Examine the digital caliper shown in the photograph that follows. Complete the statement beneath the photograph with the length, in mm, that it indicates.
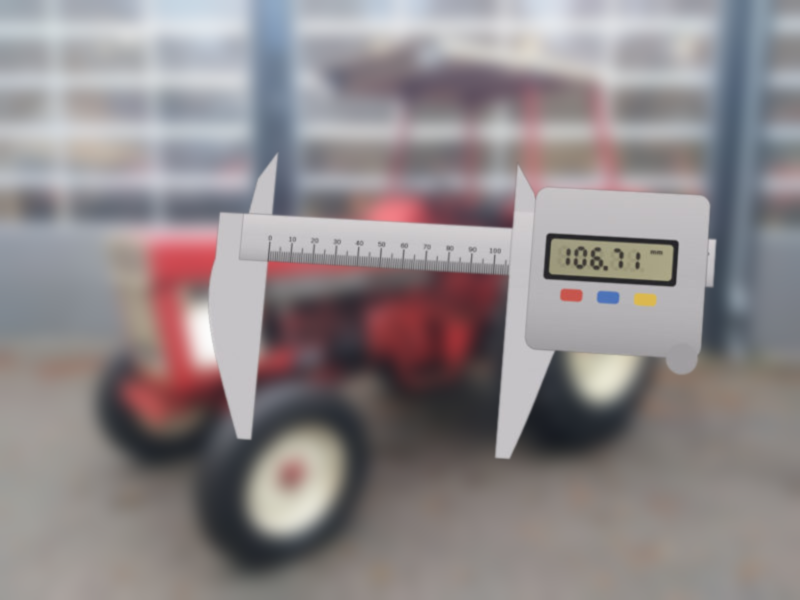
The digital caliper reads 106.71 mm
